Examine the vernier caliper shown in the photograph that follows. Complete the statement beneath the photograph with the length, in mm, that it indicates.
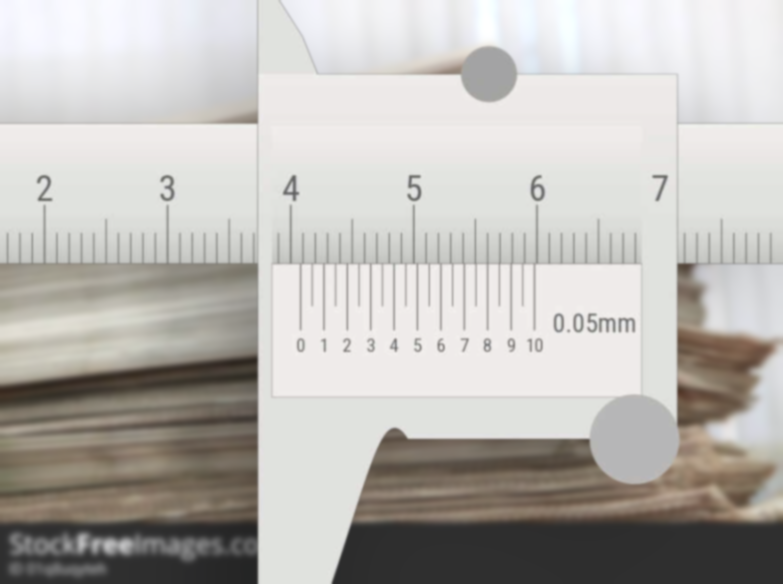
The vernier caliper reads 40.8 mm
